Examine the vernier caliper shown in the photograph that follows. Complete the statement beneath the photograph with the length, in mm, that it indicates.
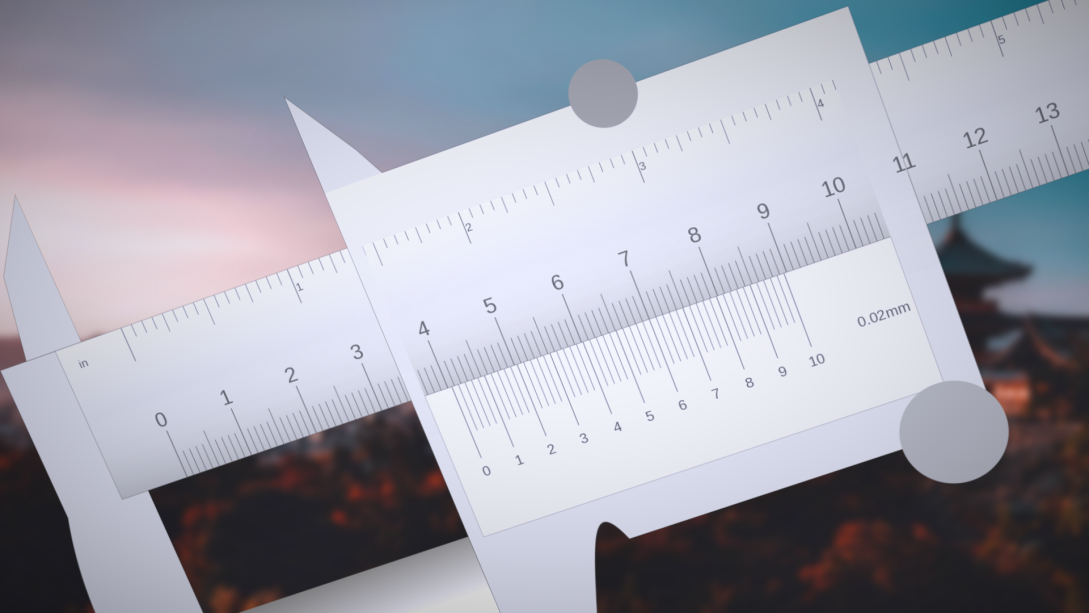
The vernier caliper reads 40.6 mm
